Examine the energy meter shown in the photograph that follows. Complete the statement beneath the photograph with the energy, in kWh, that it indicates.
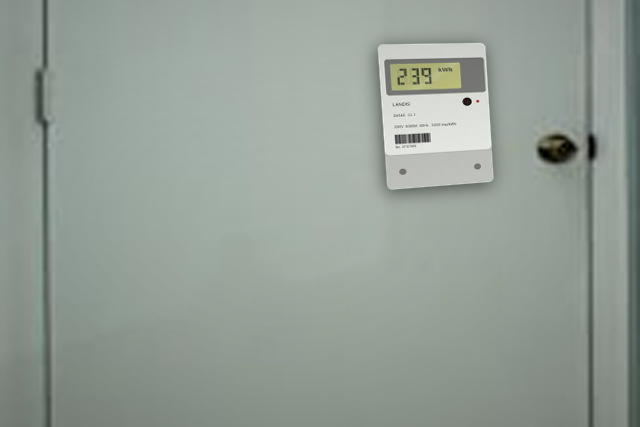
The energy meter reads 239 kWh
